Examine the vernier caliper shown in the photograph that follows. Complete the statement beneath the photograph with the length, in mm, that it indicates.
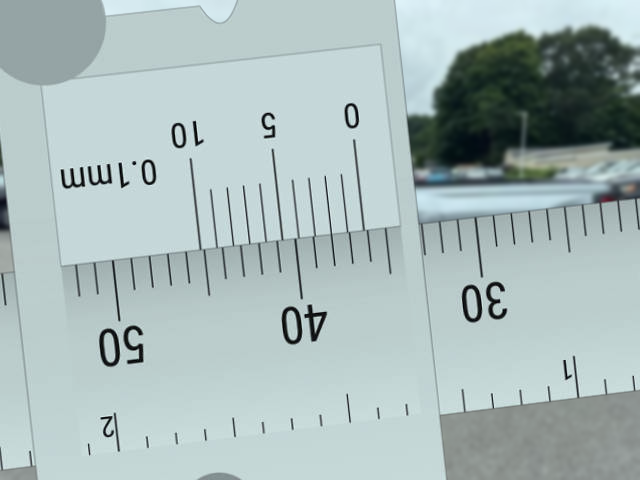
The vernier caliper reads 36.2 mm
